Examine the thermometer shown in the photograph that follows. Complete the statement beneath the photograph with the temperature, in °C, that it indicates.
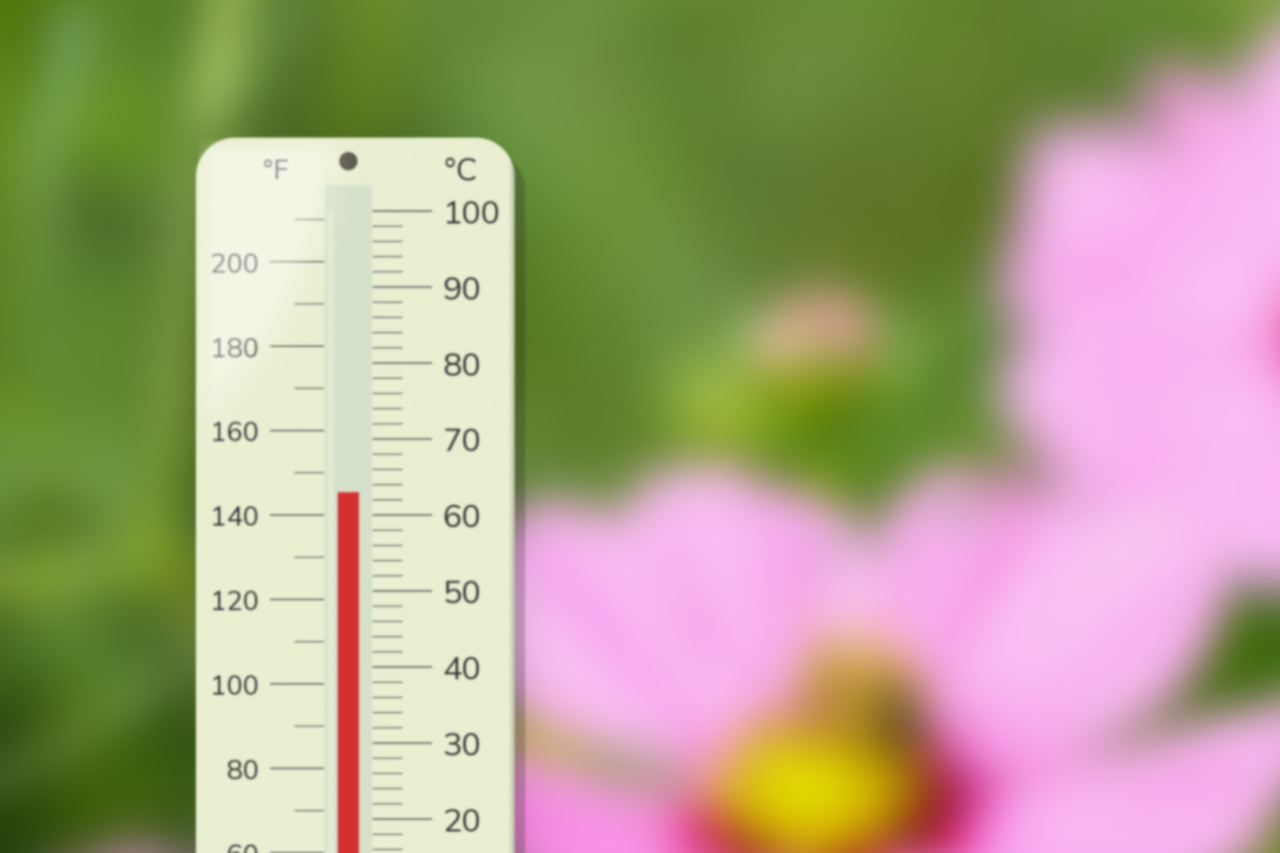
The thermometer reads 63 °C
